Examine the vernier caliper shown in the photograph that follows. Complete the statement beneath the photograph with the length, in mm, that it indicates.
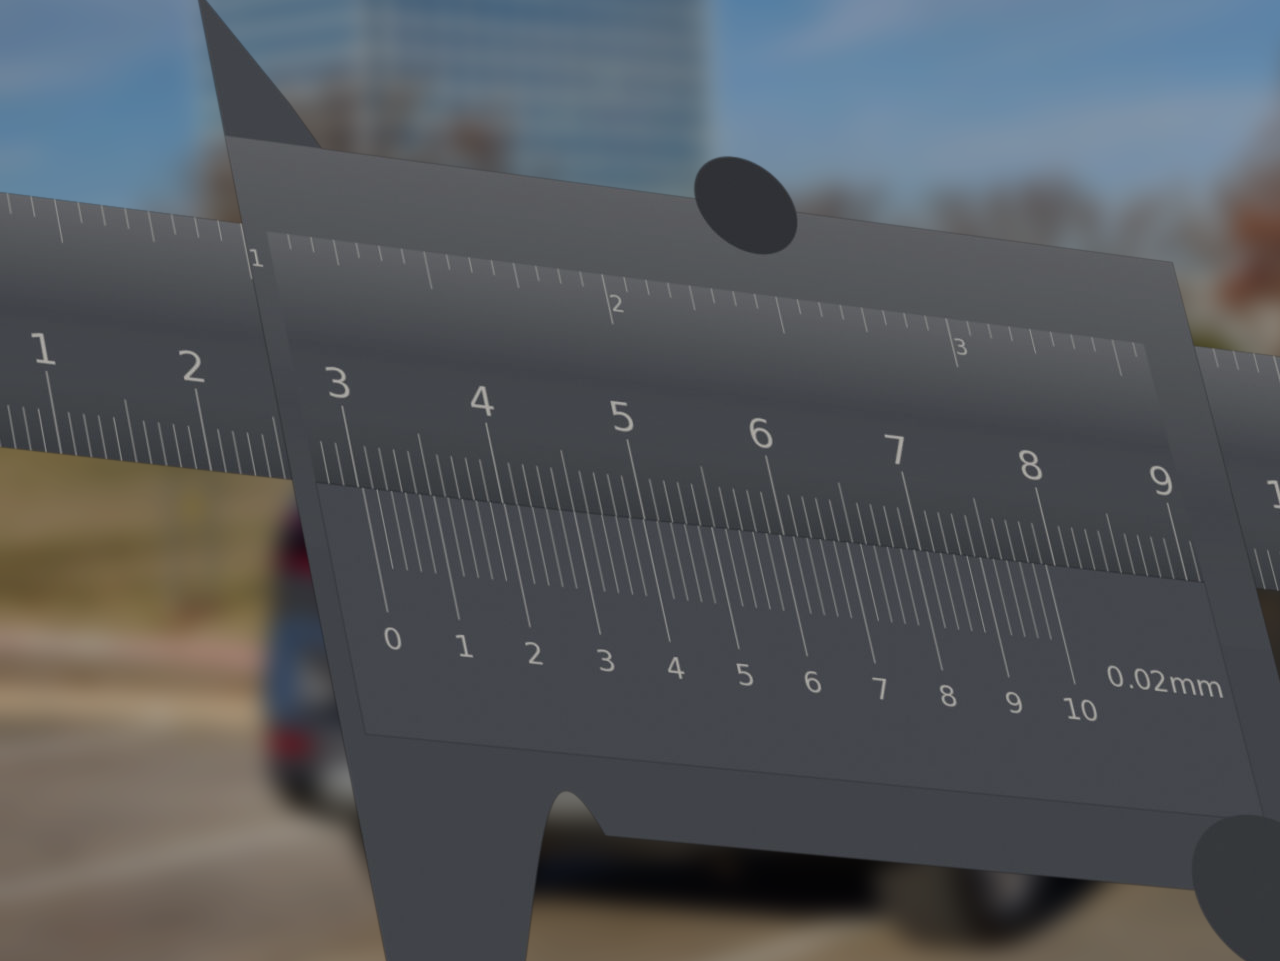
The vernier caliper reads 30.3 mm
